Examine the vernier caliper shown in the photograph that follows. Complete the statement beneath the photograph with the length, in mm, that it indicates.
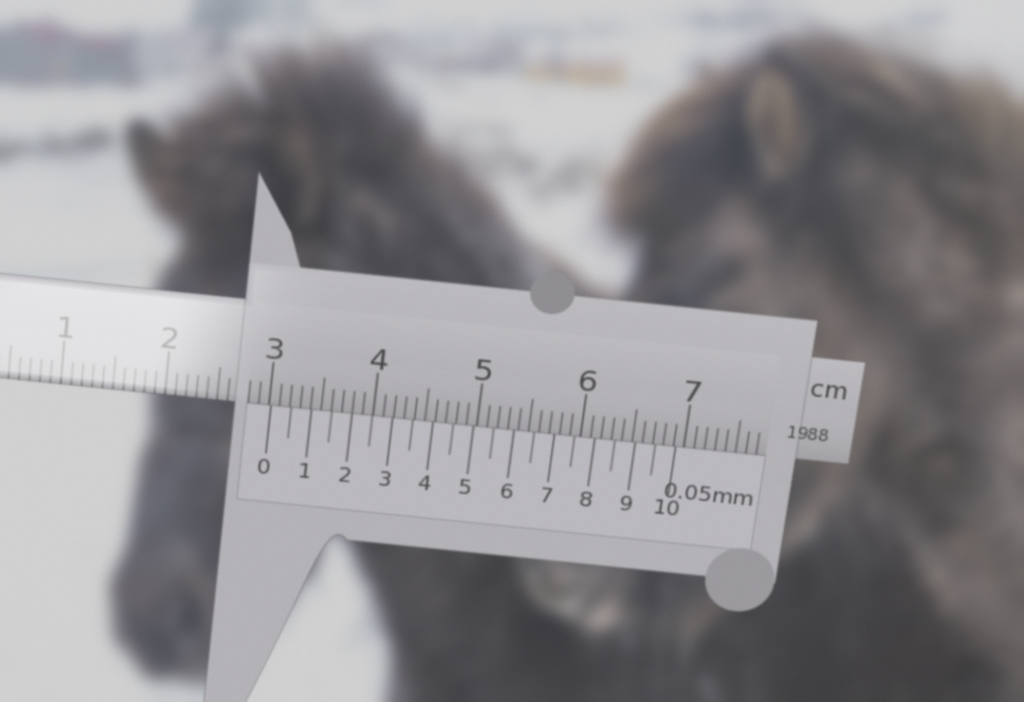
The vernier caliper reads 30.2 mm
